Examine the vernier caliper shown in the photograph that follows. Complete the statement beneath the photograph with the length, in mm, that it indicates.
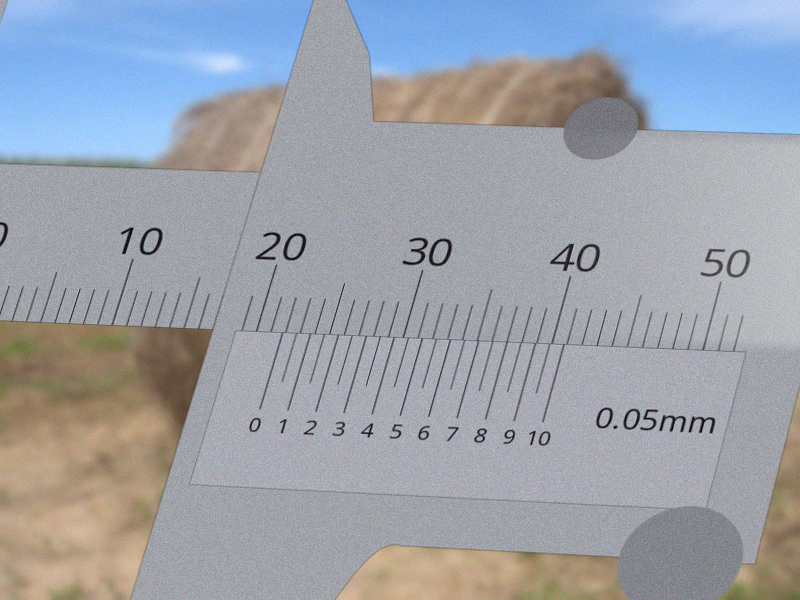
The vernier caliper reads 21.8 mm
